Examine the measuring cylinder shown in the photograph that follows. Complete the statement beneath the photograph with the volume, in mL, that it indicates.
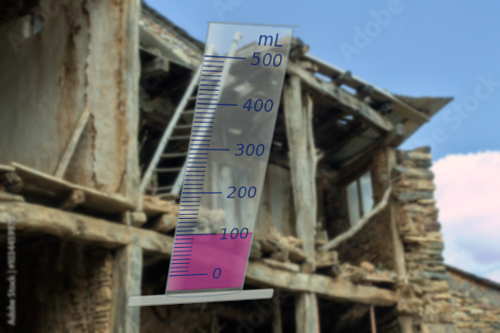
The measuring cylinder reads 100 mL
